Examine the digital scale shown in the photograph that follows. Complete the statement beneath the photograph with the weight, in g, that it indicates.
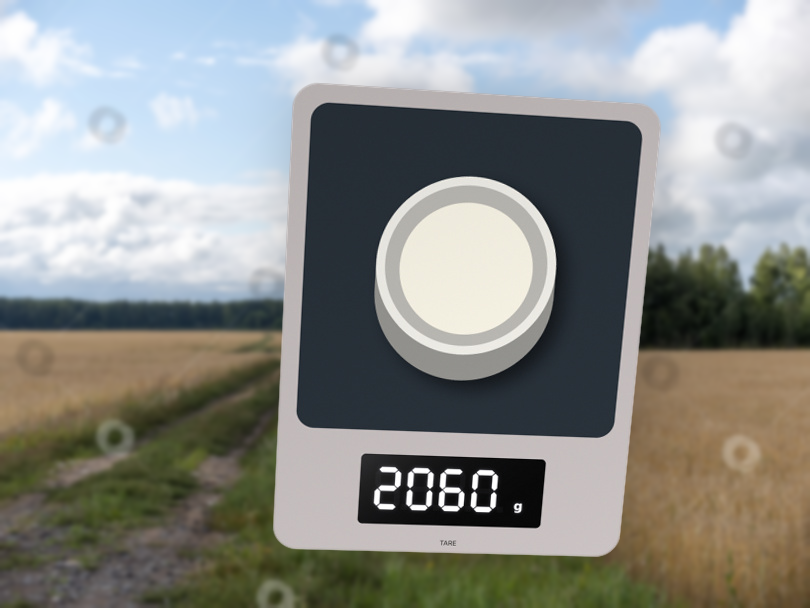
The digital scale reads 2060 g
